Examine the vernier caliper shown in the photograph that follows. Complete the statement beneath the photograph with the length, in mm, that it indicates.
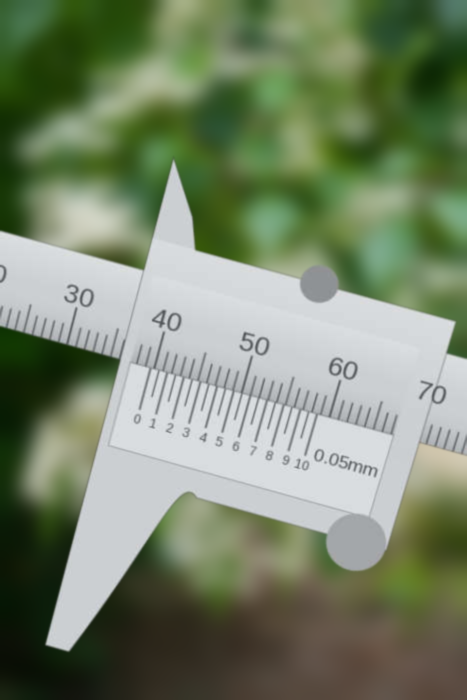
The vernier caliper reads 39.6 mm
